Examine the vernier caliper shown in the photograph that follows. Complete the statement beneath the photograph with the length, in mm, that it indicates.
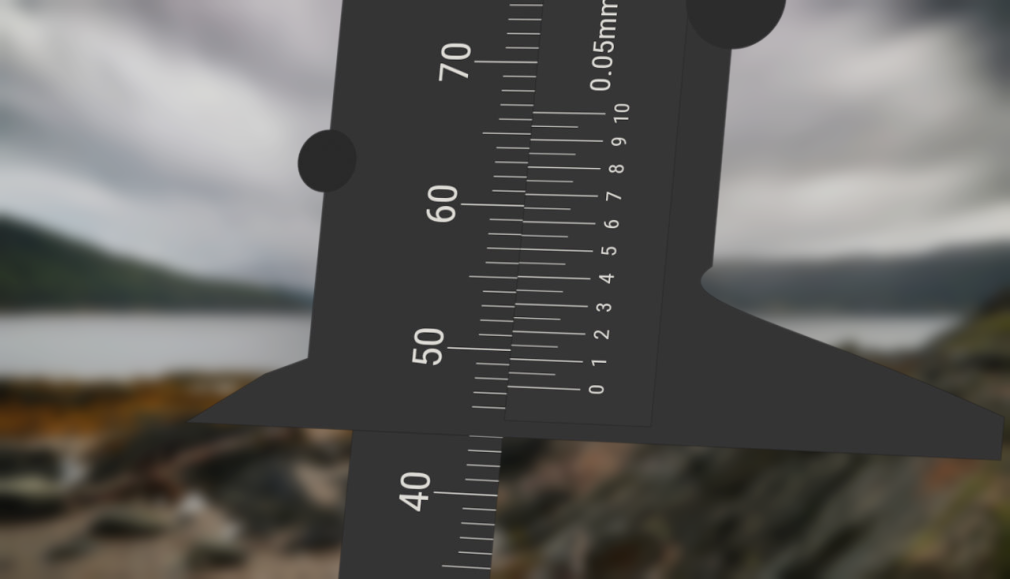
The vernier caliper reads 47.5 mm
